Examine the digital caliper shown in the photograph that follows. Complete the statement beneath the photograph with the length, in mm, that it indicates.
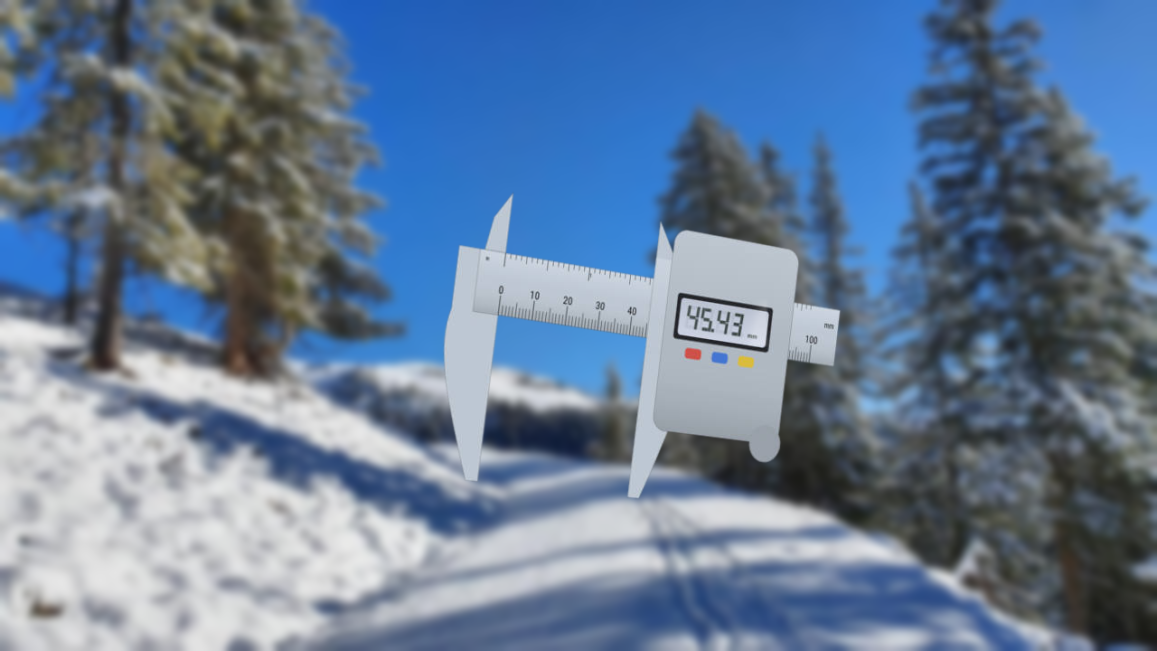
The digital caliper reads 45.43 mm
